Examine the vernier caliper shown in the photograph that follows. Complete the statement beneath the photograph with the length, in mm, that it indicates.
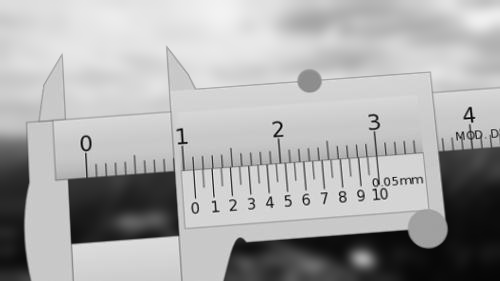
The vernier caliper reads 11.0 mm
